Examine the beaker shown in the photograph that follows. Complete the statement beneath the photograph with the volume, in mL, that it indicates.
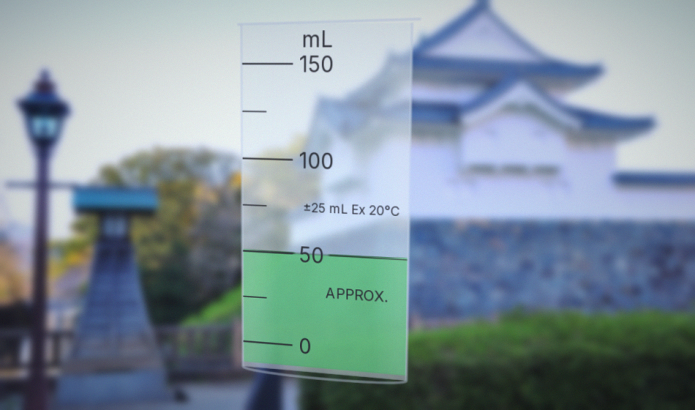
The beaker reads 50 mL
